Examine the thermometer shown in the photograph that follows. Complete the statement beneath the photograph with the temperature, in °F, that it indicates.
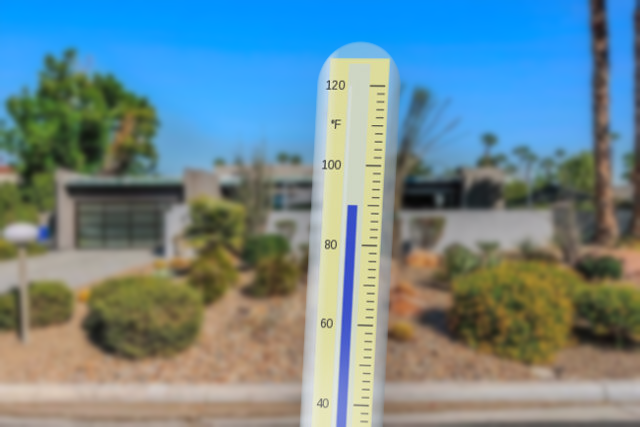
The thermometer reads 90 °F
